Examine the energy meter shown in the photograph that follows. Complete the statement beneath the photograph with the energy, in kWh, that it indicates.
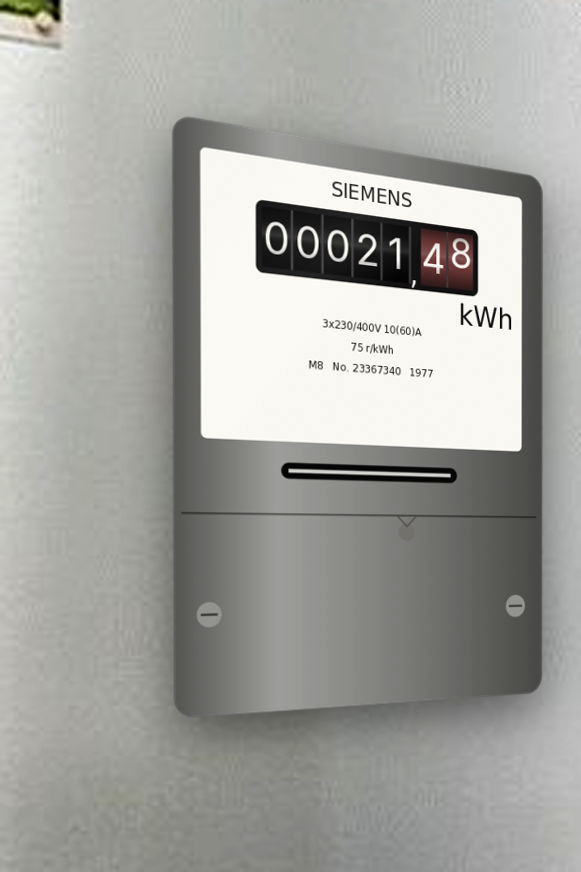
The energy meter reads 21.48 kWh
